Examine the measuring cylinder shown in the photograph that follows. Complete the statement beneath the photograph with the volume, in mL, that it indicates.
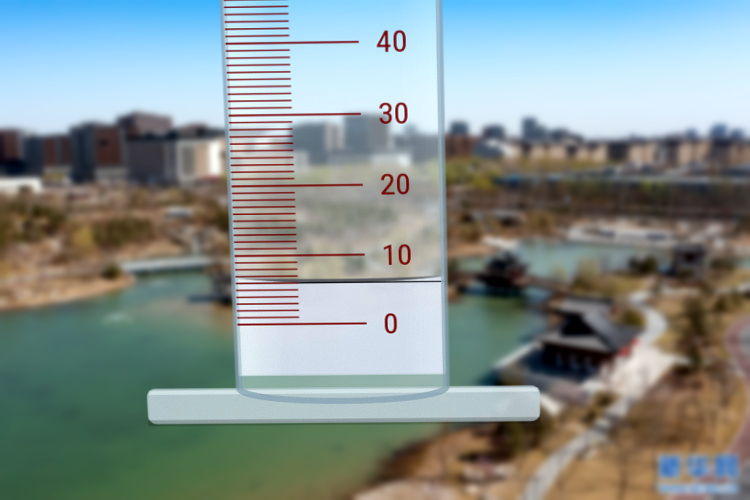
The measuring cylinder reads 6 mL
